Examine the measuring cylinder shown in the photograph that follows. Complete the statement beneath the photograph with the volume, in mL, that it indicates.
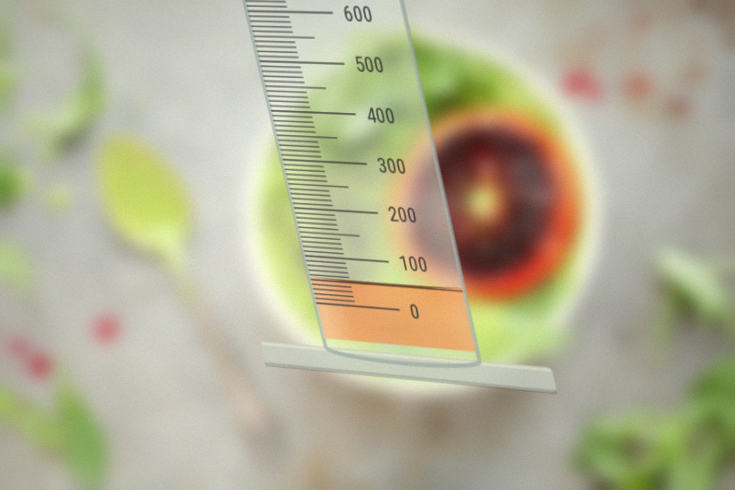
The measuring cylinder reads 50 mL
